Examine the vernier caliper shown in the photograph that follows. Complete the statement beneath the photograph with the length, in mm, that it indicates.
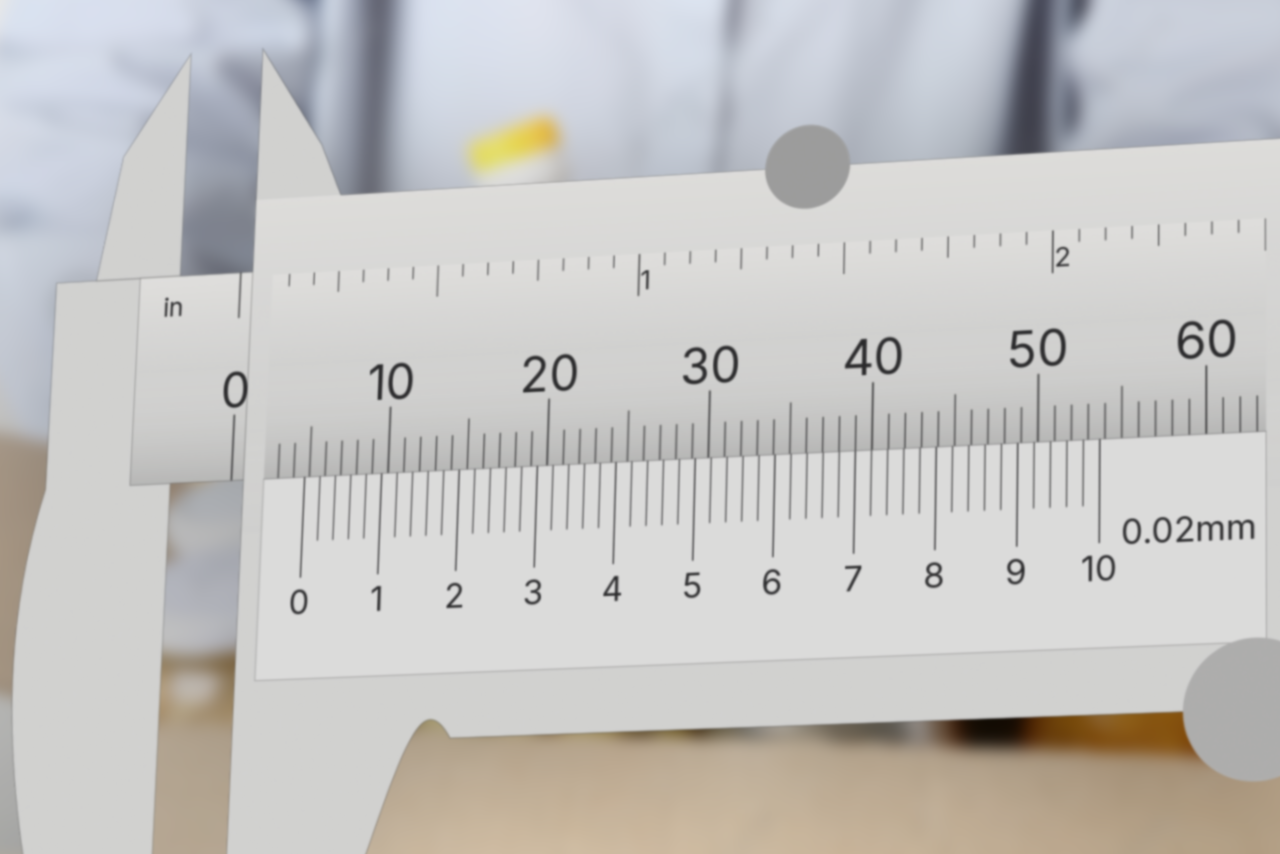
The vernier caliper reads 4.7 mm
